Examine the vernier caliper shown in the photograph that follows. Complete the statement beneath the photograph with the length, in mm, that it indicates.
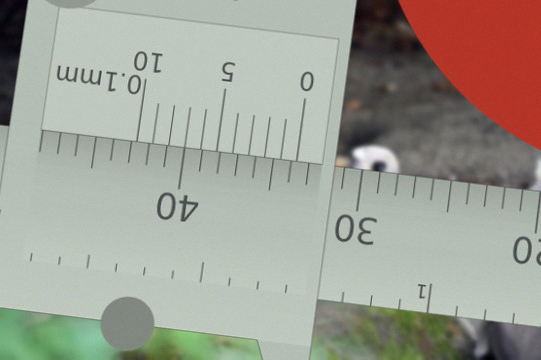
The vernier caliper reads 33.7 mm
